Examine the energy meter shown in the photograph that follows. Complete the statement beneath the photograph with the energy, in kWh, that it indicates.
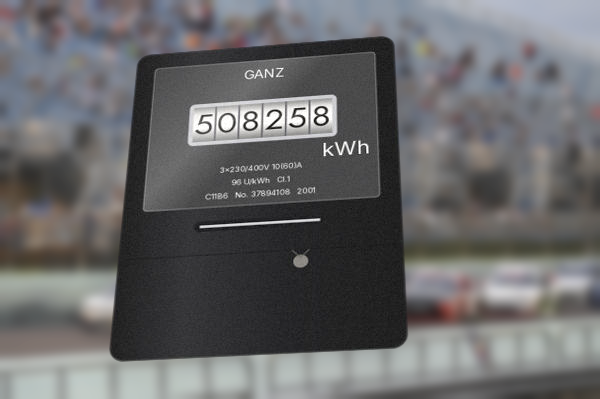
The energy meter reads 508258 kWh
